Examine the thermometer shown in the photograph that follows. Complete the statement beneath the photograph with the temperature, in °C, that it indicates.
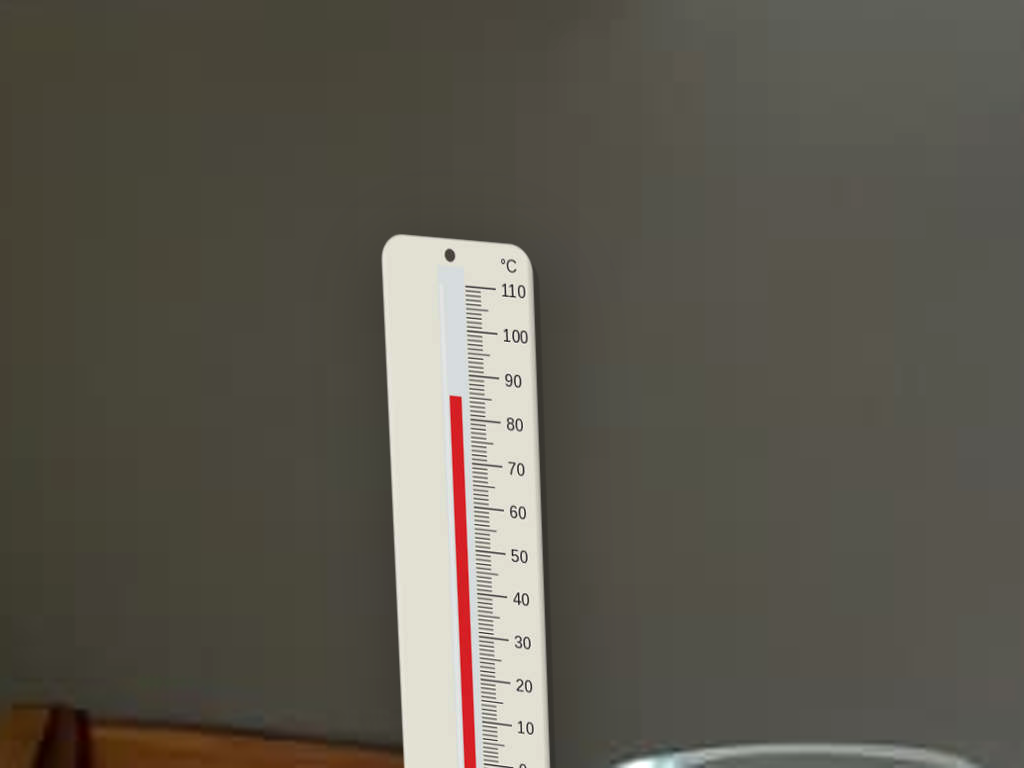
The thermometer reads 85 °C
